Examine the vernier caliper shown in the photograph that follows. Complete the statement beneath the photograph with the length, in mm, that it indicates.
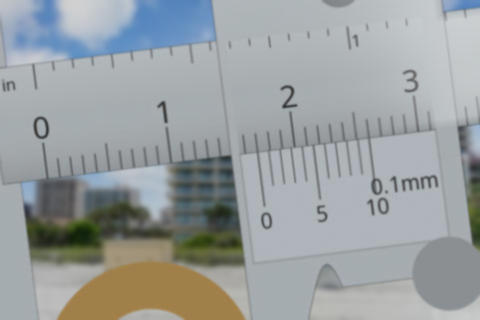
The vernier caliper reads 17.0 mm
